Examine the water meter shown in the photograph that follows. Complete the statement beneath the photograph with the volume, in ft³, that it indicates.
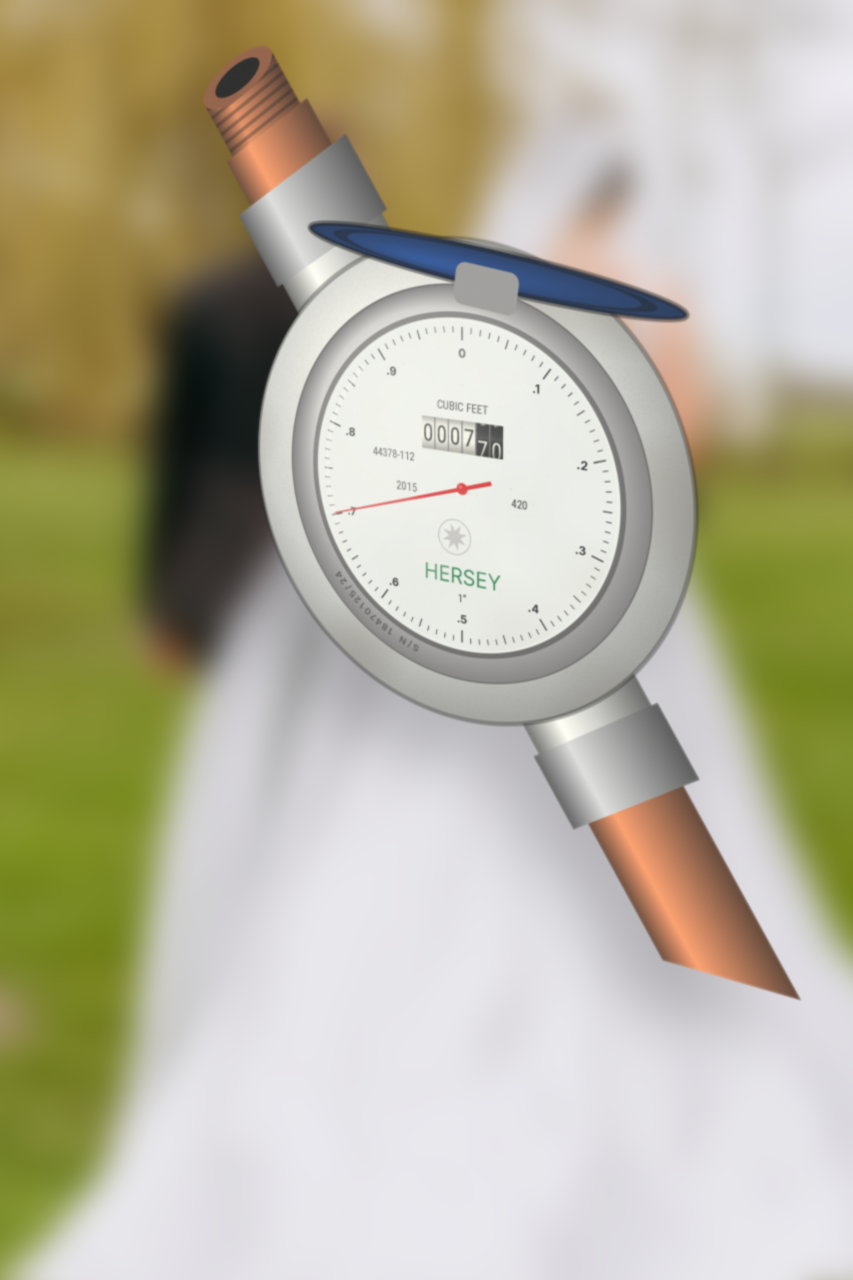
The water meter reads 769.70 ft³
